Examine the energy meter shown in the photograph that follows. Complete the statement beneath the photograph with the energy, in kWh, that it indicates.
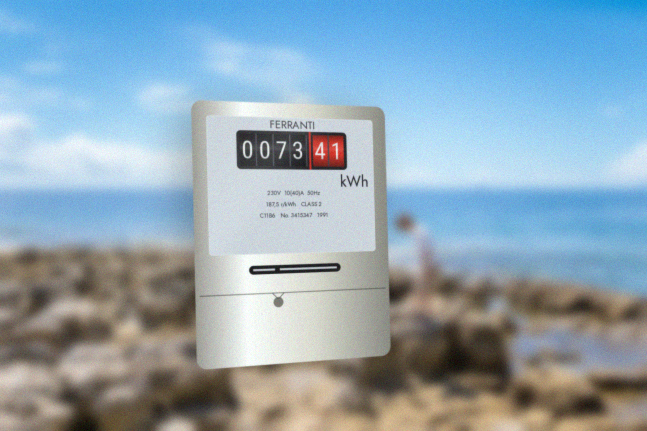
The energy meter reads 73.41 kWh
